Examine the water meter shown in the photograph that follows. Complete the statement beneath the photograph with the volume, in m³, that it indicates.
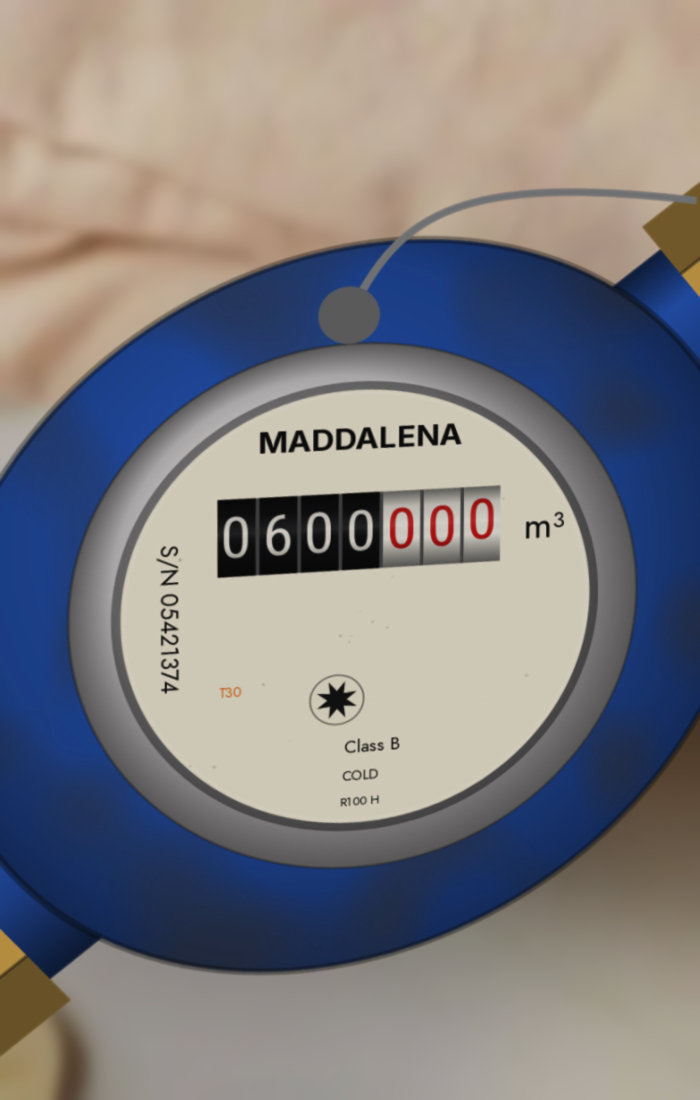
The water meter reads 600.000 m³
